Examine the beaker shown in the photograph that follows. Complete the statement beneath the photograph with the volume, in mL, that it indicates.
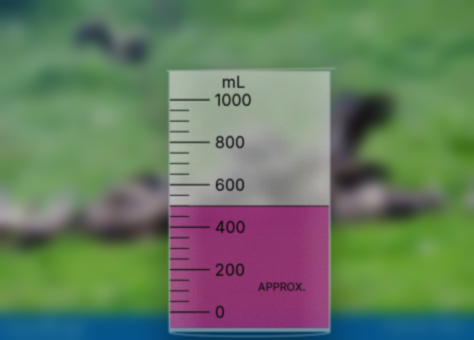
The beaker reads 500 mL
